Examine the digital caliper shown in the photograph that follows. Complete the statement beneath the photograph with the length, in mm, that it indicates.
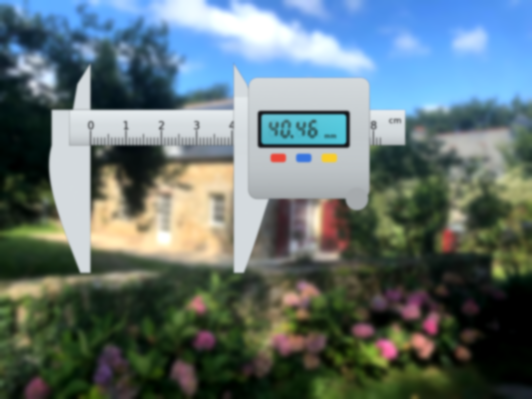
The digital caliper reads 40.46 mm
